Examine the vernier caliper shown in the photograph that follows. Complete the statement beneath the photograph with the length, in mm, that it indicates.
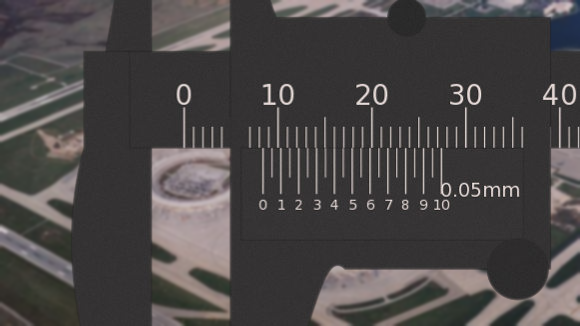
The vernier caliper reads 8.4 mm
